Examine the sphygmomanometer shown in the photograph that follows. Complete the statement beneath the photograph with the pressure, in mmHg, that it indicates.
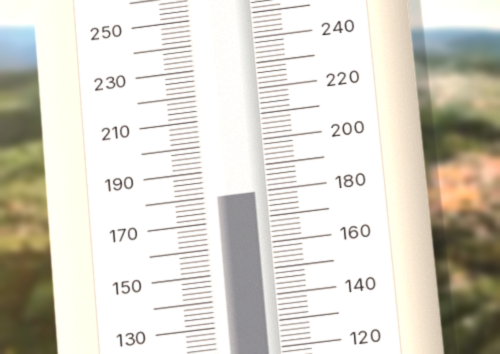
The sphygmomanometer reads 180 mmHg
